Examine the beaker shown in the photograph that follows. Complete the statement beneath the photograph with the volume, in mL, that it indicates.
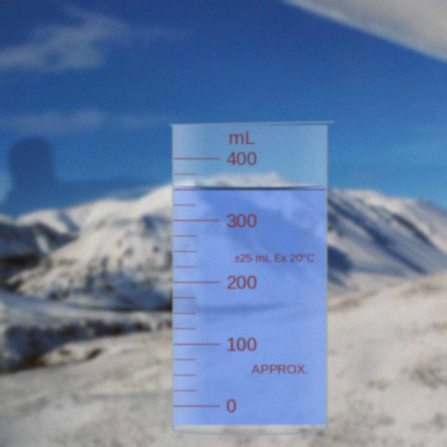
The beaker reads 350 mL
